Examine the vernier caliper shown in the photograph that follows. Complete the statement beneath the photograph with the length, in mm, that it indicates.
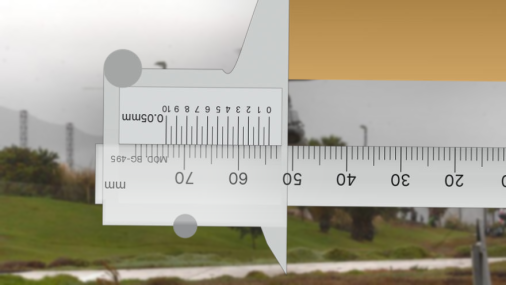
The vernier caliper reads 54.4 mm
